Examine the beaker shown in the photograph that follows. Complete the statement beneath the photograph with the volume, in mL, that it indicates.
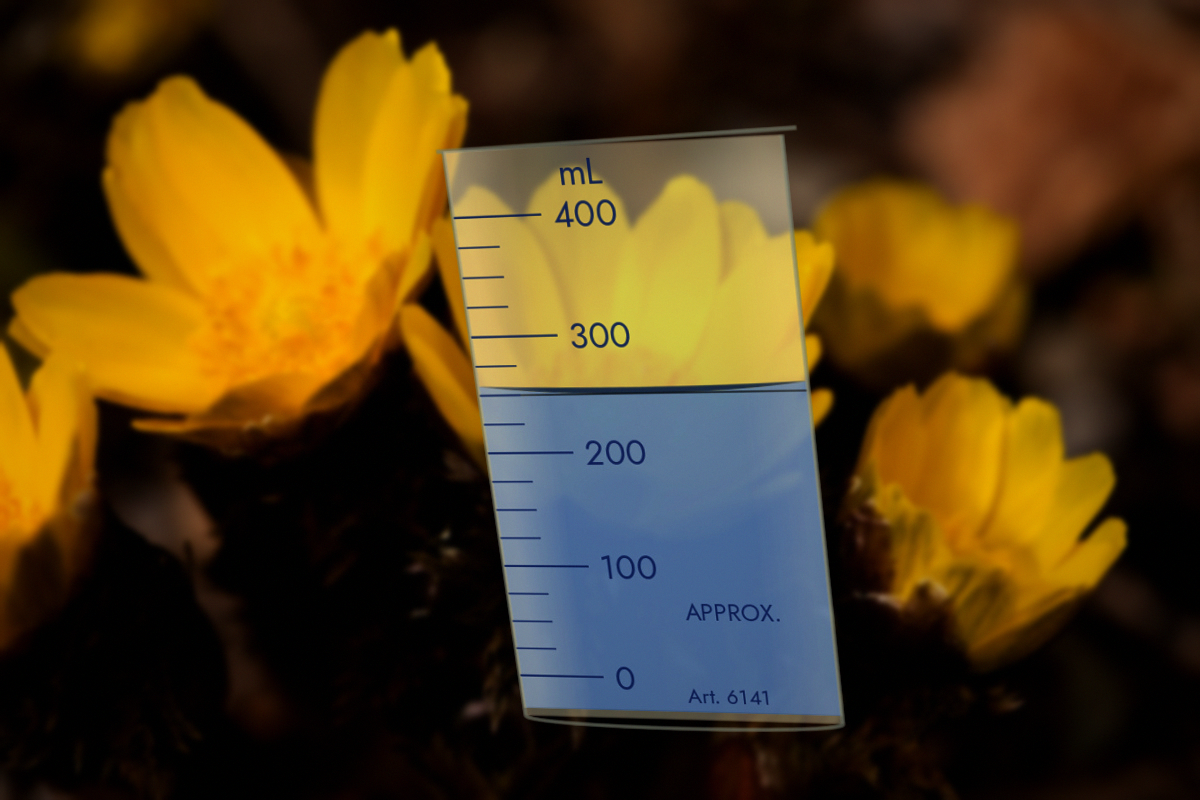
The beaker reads 250 mL
